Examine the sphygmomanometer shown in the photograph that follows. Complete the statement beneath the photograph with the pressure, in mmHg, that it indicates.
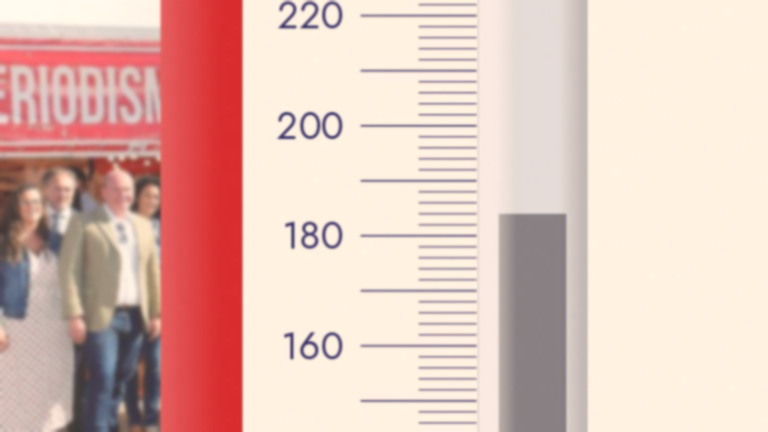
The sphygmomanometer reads 184 mmHg
